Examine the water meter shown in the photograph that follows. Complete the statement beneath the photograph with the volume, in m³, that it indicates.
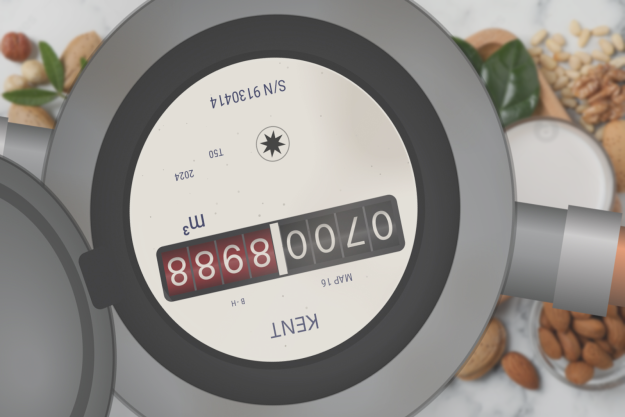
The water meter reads 700.8988 m³
